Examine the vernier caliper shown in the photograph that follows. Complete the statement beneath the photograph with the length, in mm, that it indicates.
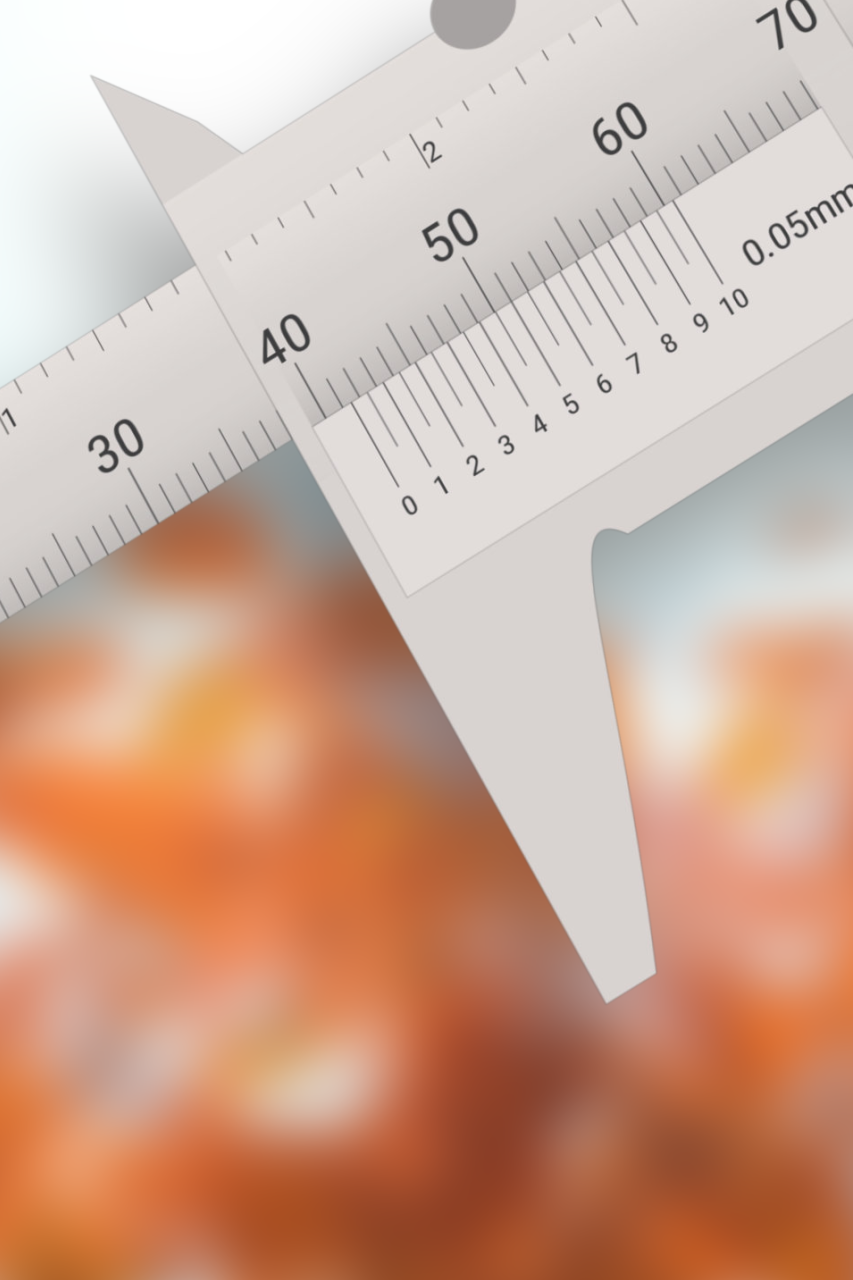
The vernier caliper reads 41.5 mm
